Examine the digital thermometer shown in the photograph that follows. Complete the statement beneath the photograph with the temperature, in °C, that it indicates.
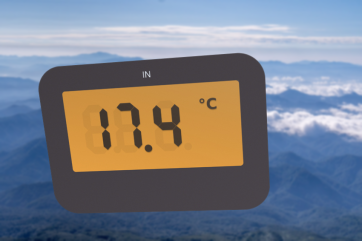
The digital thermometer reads 17.4 °C
